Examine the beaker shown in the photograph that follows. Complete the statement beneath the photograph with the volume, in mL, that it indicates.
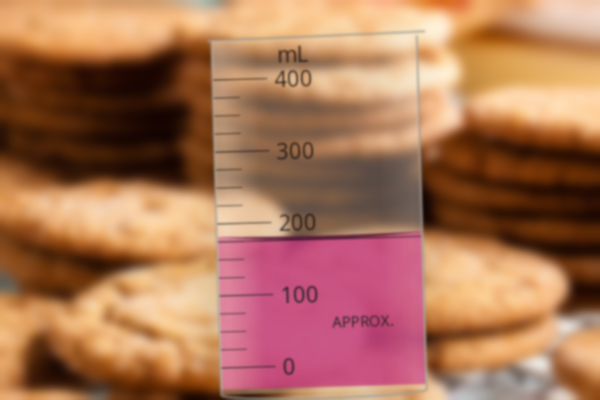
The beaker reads 175 mL
